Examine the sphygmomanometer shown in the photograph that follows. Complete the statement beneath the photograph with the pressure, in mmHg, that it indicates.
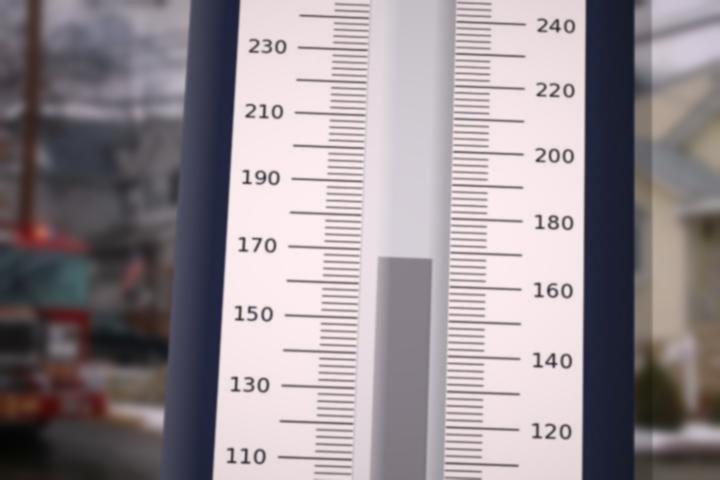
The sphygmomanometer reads 168 mmHg
